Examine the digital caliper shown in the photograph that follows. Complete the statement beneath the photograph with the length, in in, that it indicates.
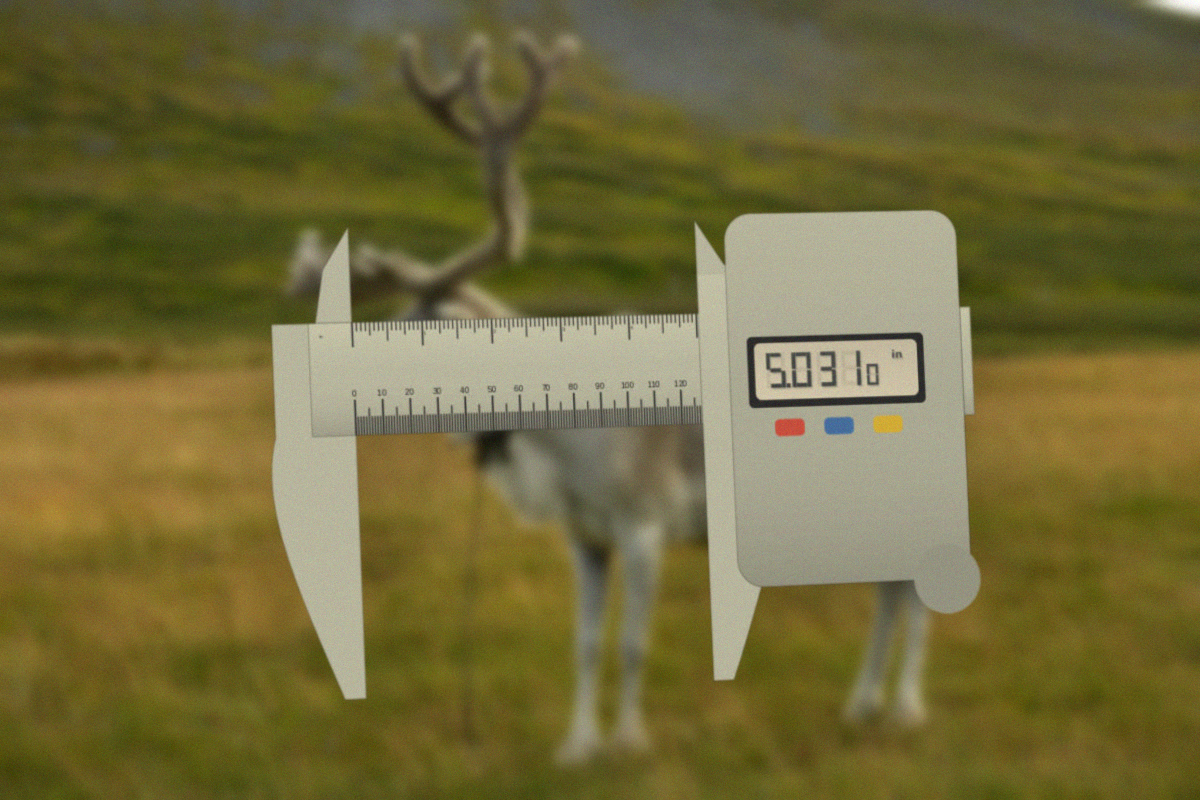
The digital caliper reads 5.0310 in
